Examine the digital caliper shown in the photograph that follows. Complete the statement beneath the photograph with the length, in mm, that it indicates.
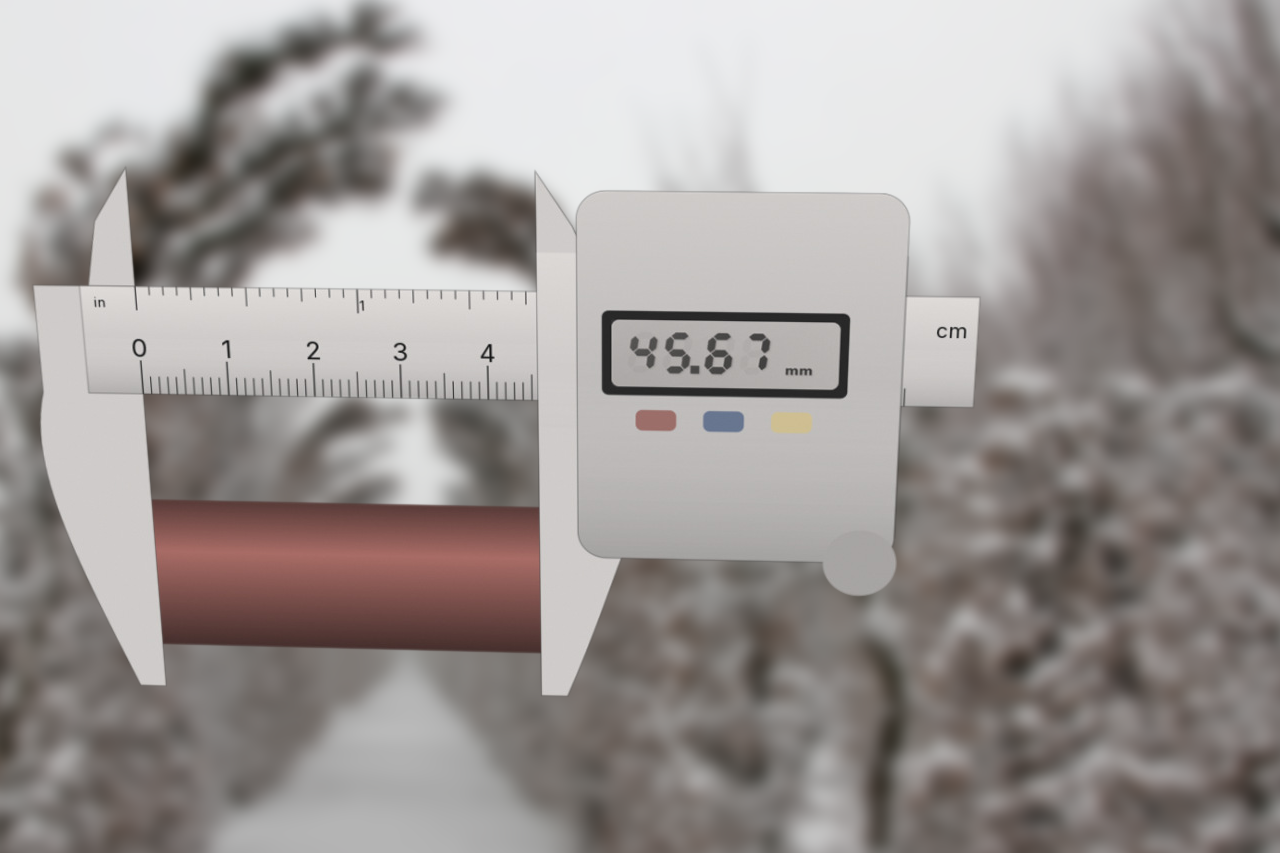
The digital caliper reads 45.67 mm
